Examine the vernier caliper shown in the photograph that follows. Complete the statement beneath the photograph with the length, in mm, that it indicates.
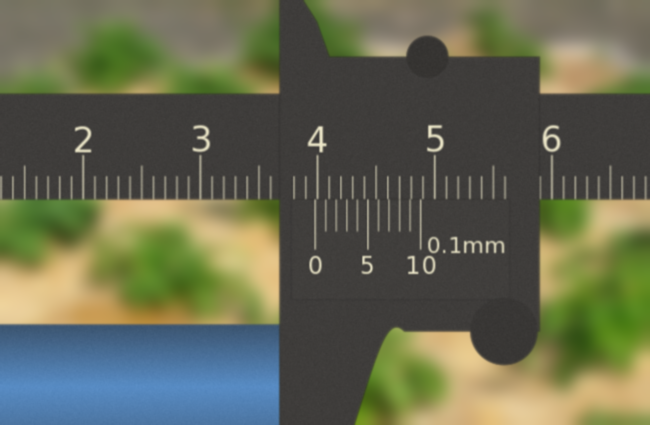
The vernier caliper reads 39.8 mm
